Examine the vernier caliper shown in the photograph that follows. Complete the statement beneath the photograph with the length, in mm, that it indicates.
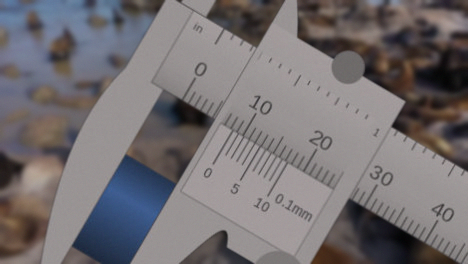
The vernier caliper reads 8.4 mm
